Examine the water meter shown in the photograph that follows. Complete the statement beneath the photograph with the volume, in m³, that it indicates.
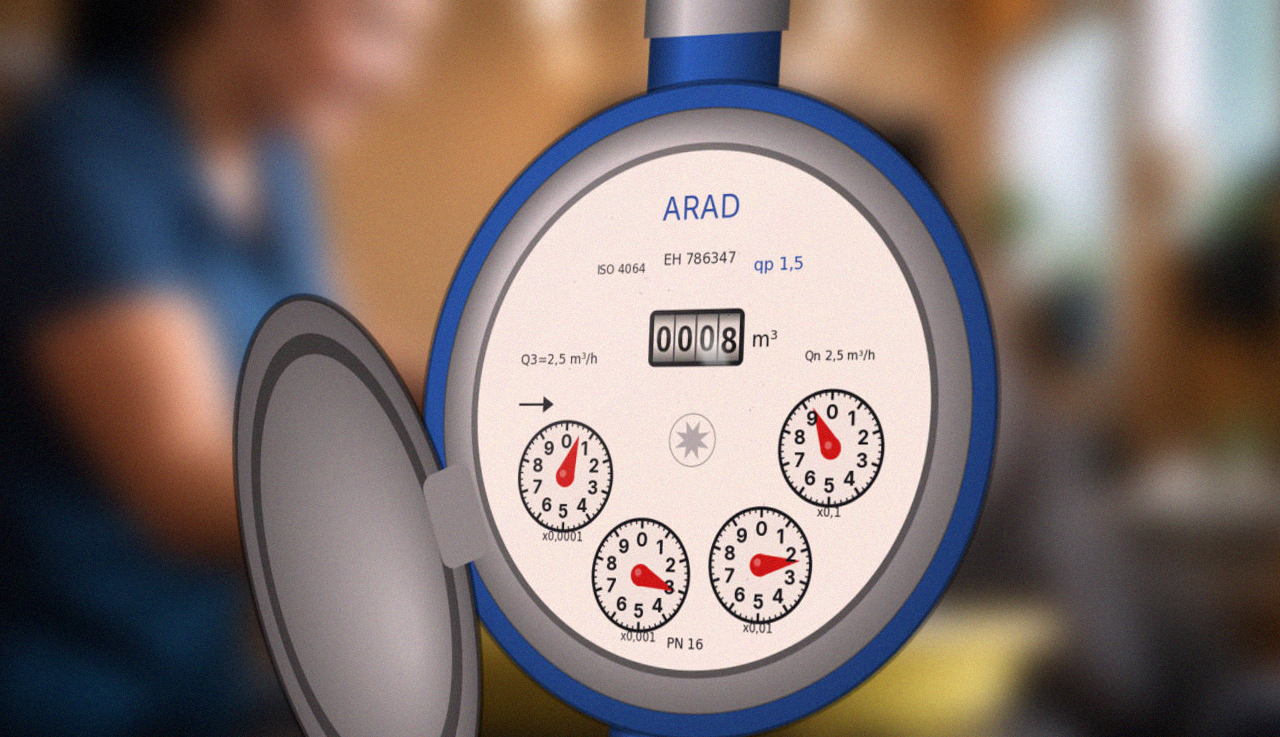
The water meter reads 7.9230 m³
